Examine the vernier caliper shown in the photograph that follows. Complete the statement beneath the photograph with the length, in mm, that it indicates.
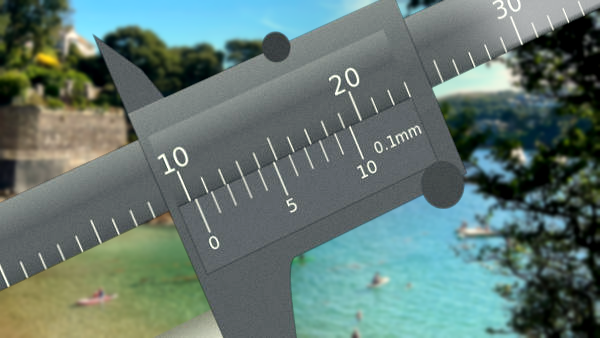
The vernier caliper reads 10.3 mm
